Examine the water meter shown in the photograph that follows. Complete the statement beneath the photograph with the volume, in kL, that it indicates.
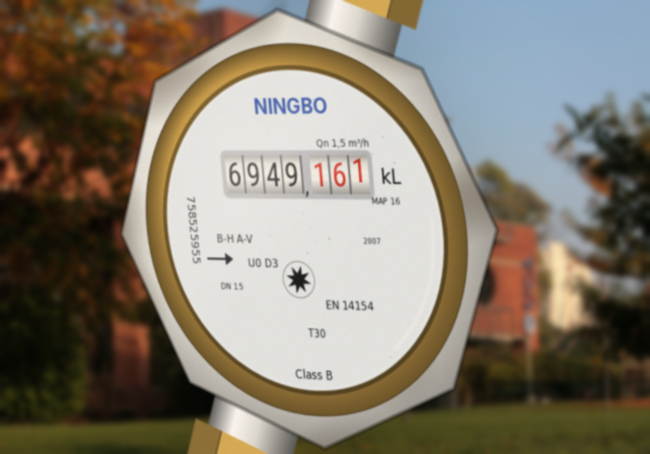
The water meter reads 6949.161 kL
